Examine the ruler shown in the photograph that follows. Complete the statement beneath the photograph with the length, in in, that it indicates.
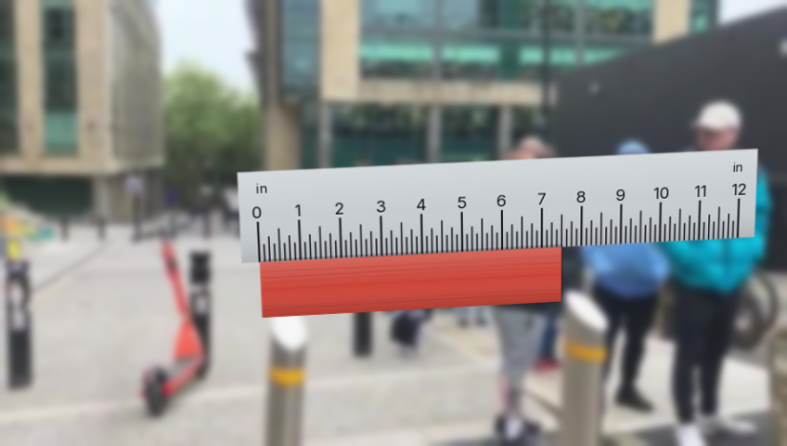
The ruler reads 7.5 in
